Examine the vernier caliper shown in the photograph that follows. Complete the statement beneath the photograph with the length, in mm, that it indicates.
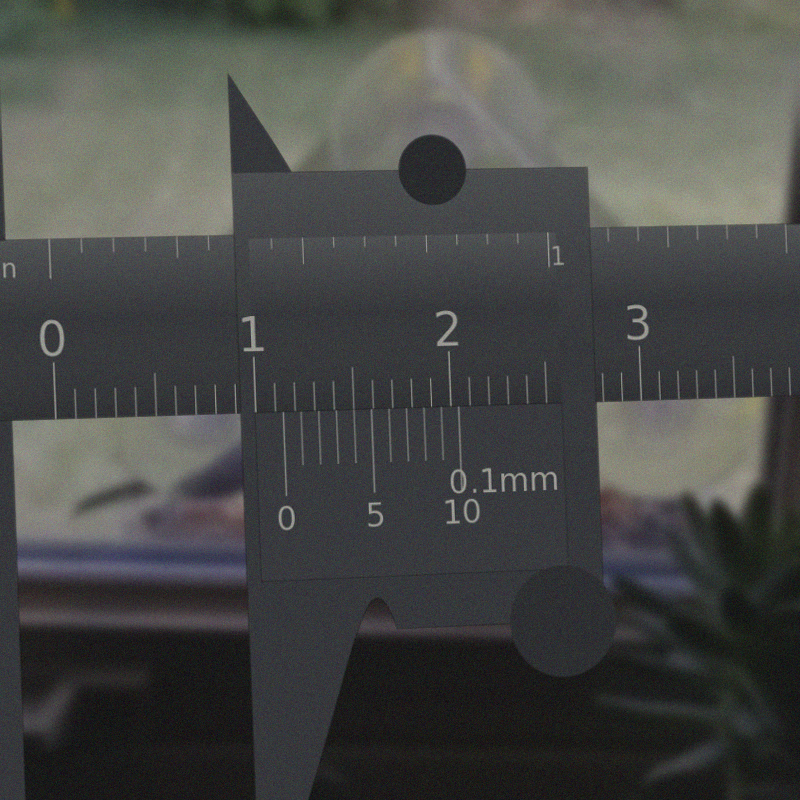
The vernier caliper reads 11.4 mm
